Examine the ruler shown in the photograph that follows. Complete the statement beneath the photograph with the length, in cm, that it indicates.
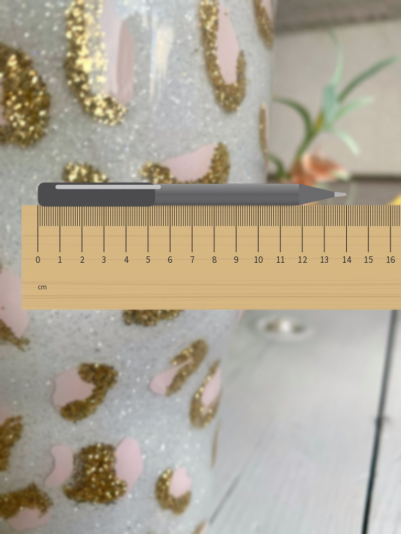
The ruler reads 14 cm
